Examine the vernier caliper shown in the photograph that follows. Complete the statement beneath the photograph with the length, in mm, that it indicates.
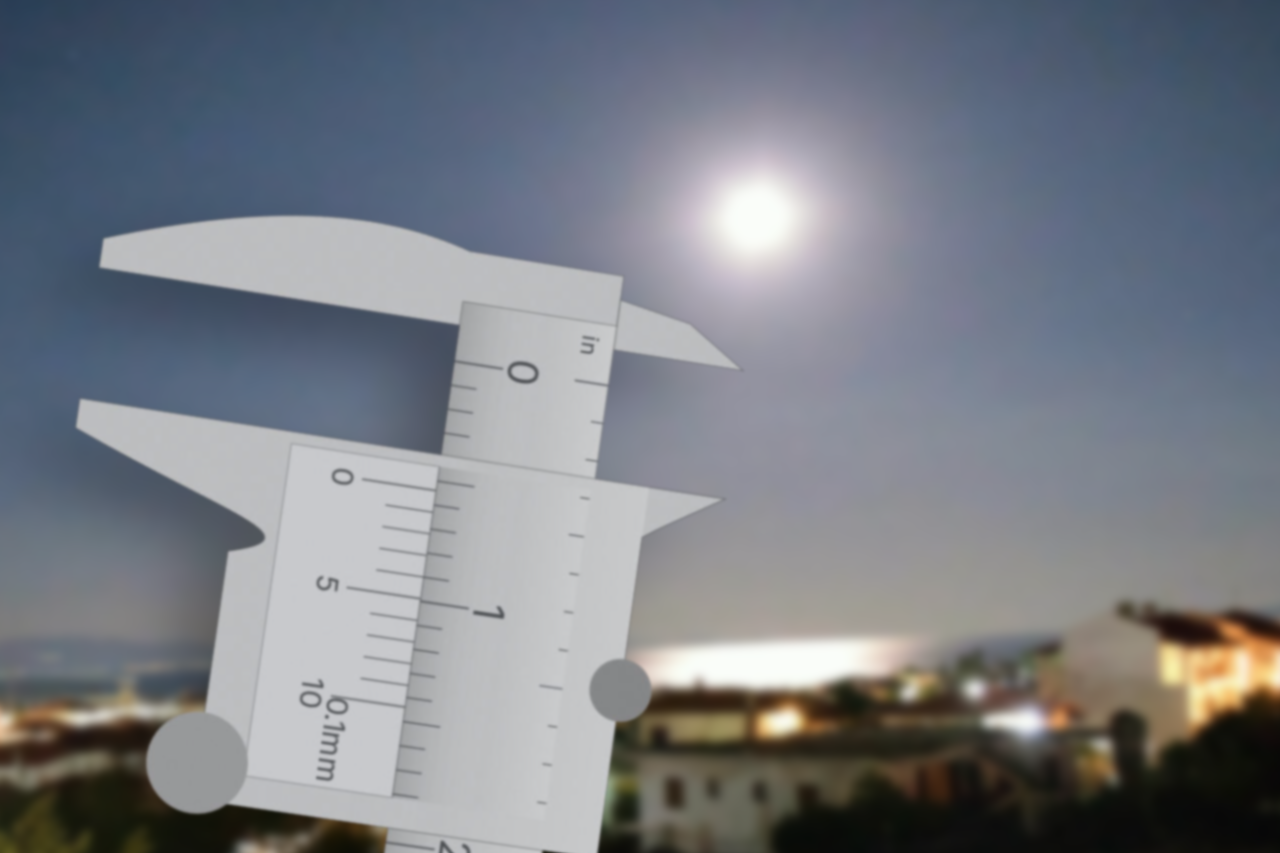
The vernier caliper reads 5.4 mm
